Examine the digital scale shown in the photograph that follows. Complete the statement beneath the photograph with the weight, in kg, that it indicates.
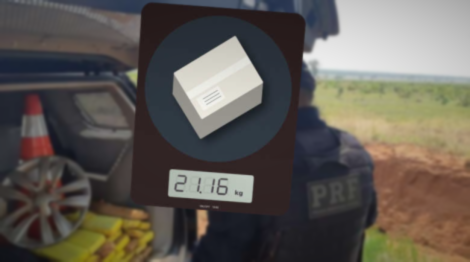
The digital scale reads 21.16 kg
